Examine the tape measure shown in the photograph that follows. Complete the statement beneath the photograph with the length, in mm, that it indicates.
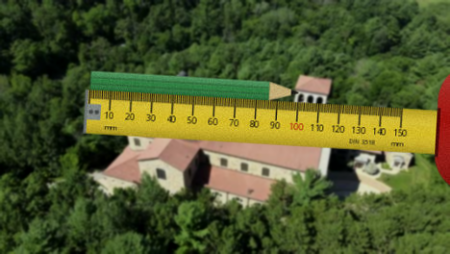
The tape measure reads 100 mm
